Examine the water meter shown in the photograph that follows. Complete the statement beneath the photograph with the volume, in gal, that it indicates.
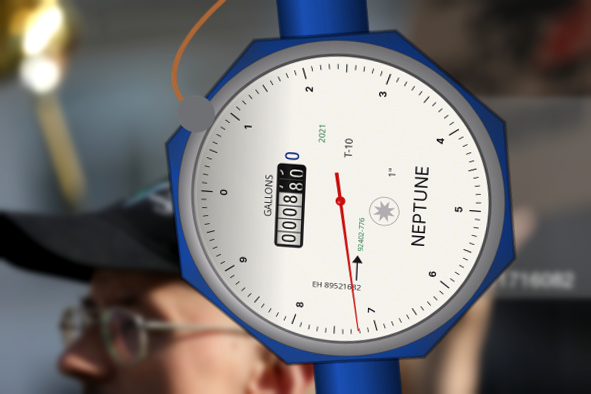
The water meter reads 8797.2 gal
